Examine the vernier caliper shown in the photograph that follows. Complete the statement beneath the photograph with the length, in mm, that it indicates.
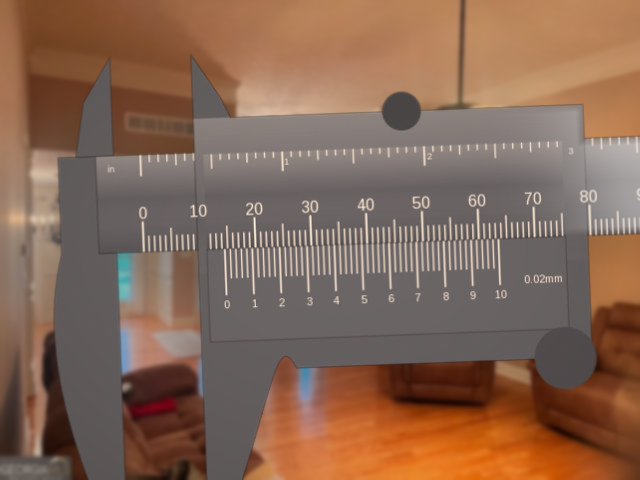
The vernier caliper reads 14.5 mm
